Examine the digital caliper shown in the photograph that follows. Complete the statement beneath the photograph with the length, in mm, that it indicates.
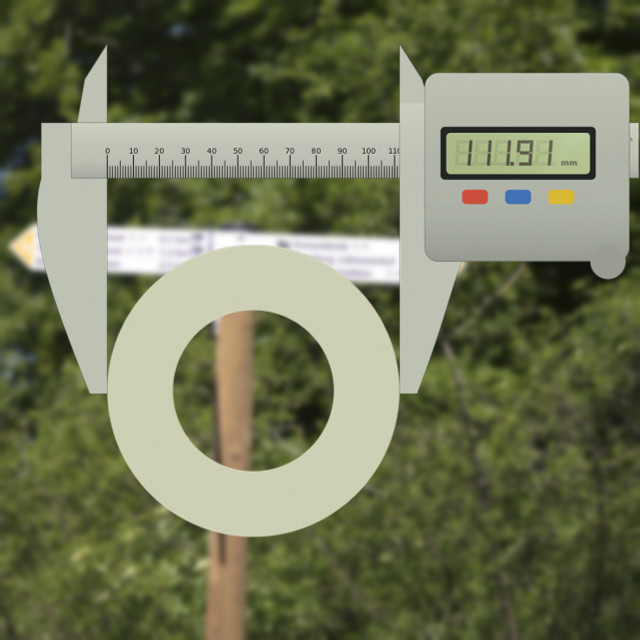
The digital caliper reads 111.91 mm
